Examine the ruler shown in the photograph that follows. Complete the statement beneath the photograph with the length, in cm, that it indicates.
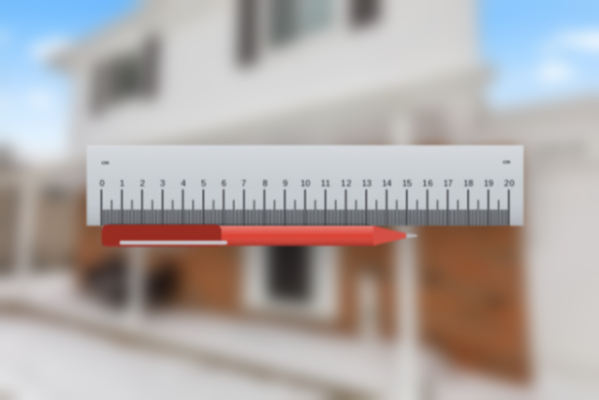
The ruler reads 15.5 cm
